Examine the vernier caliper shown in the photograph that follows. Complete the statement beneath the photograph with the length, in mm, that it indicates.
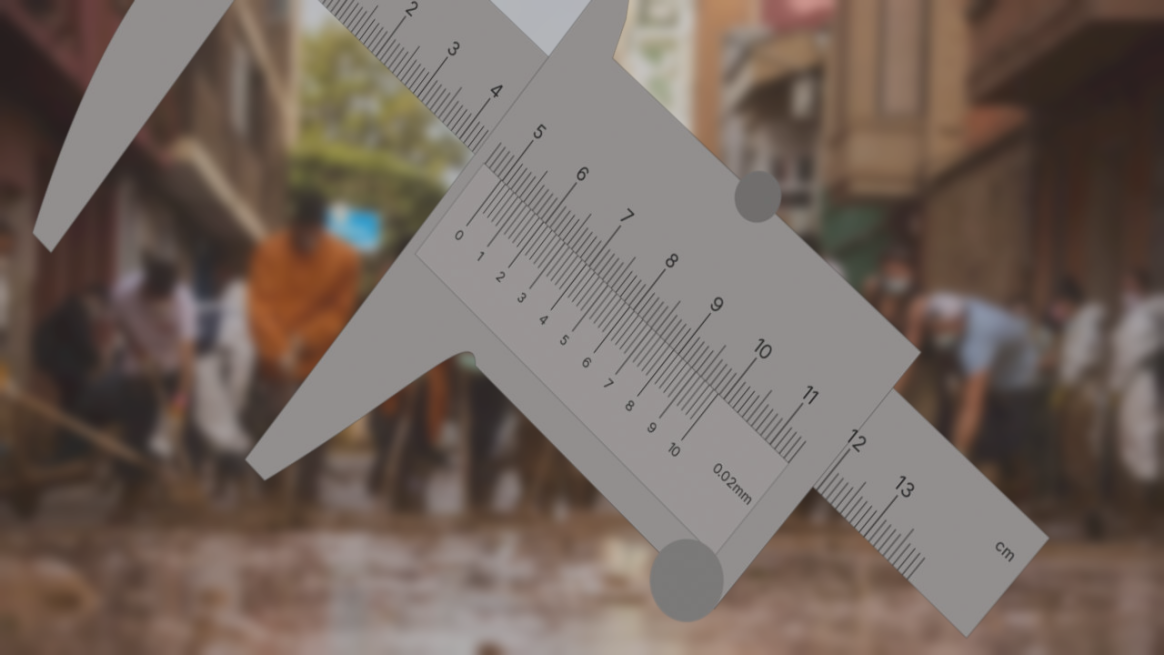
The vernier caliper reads 49.8 mm
